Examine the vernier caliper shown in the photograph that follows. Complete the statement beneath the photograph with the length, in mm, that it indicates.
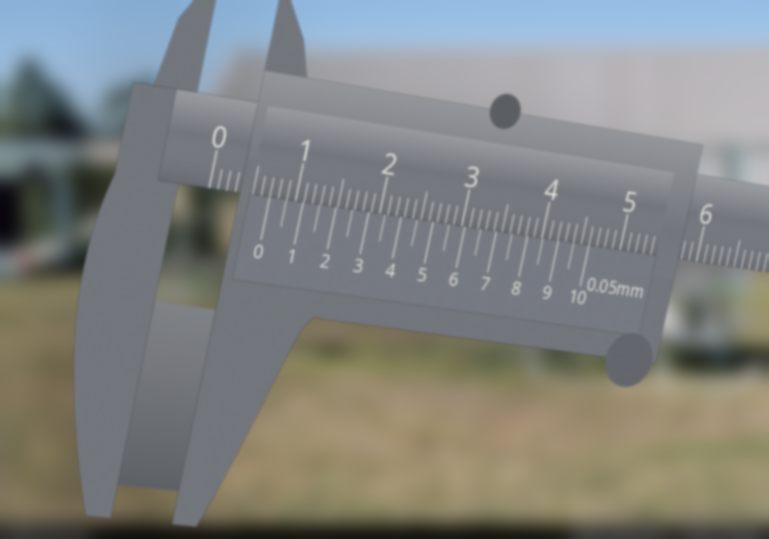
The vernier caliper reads 7.0 mm
